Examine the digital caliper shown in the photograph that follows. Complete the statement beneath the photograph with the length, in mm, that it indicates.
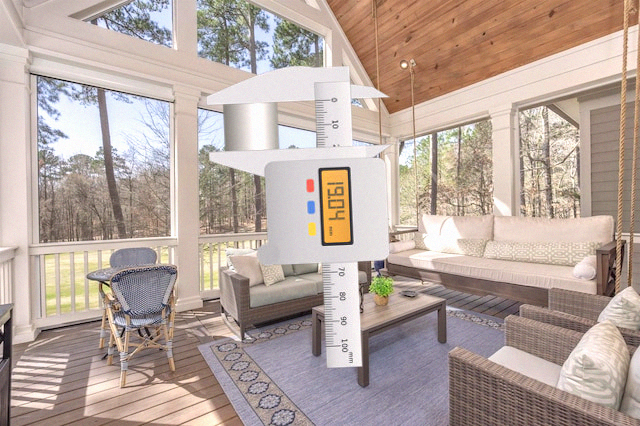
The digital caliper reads 19.04 mm
